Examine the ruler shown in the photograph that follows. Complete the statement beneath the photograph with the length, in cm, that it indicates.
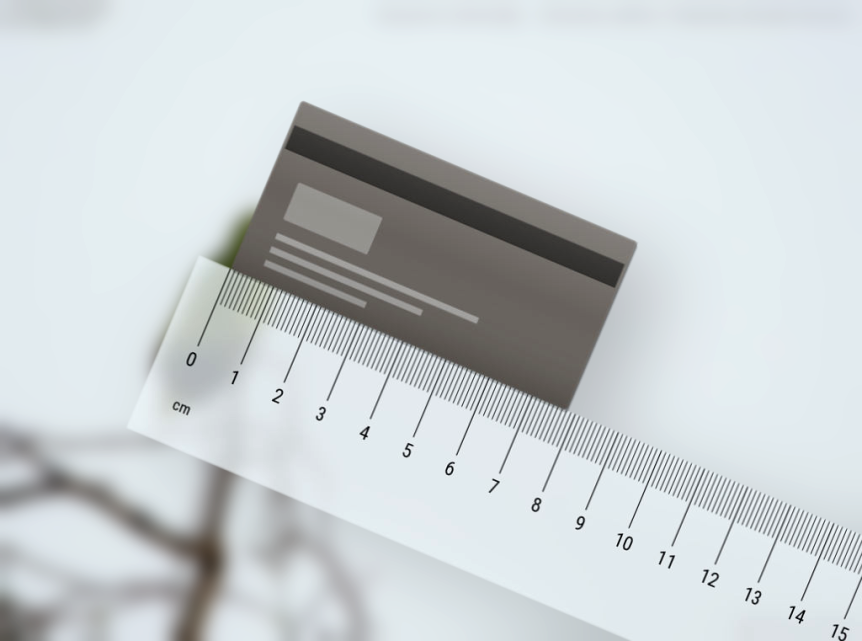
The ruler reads 7.8 cm
